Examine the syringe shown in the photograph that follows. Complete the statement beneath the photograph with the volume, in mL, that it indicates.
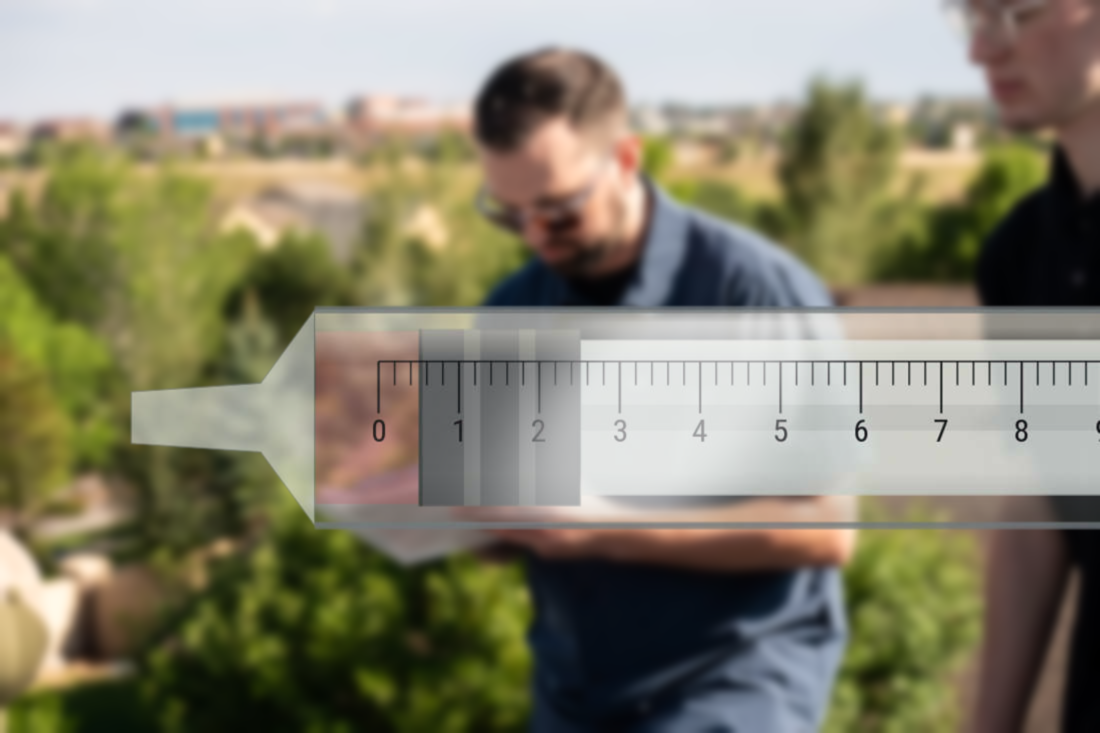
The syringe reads 0.5 mL
